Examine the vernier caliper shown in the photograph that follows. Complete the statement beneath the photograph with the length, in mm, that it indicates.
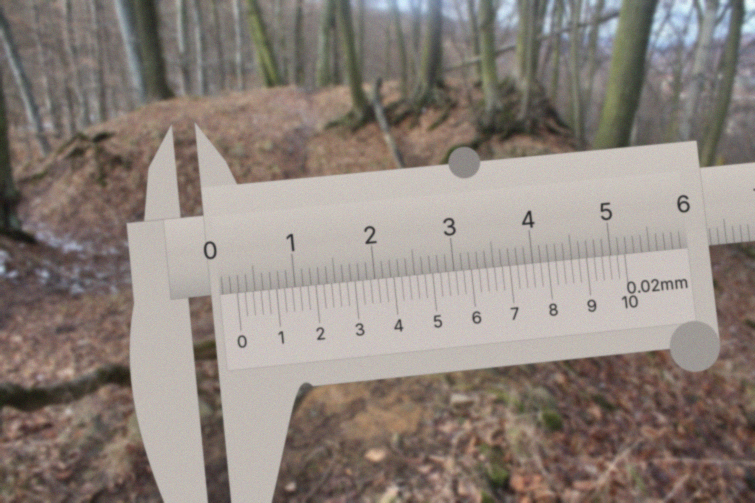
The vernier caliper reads 2.8 mm
